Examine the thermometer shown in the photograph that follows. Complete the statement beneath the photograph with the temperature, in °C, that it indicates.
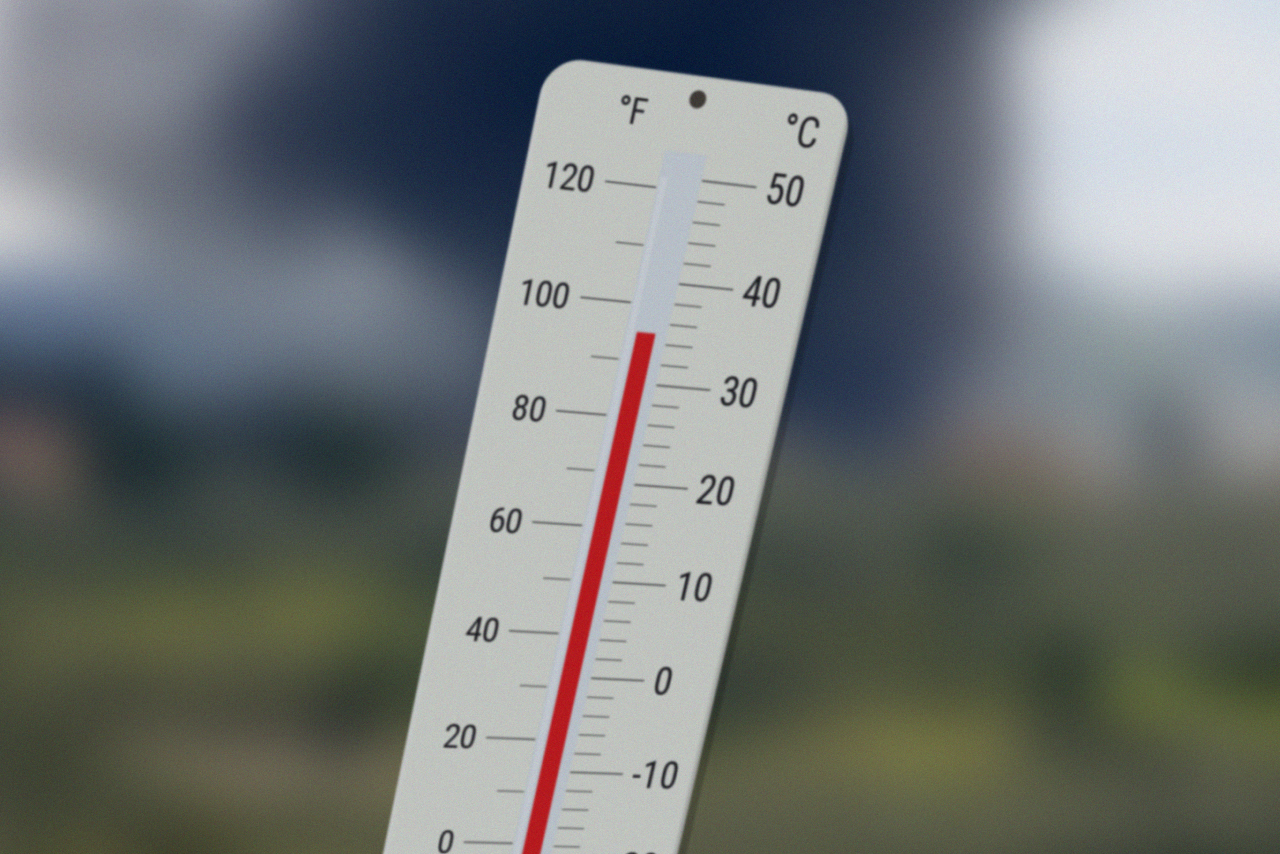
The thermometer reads 35 °C
